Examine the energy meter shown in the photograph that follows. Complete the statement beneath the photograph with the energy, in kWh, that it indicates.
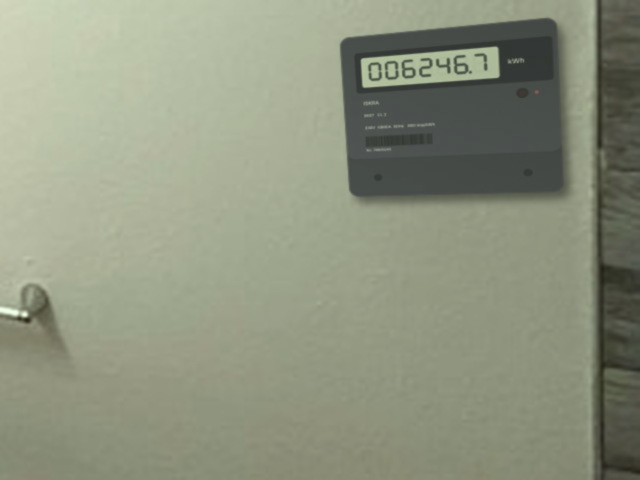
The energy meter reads 6246.7 kWh
